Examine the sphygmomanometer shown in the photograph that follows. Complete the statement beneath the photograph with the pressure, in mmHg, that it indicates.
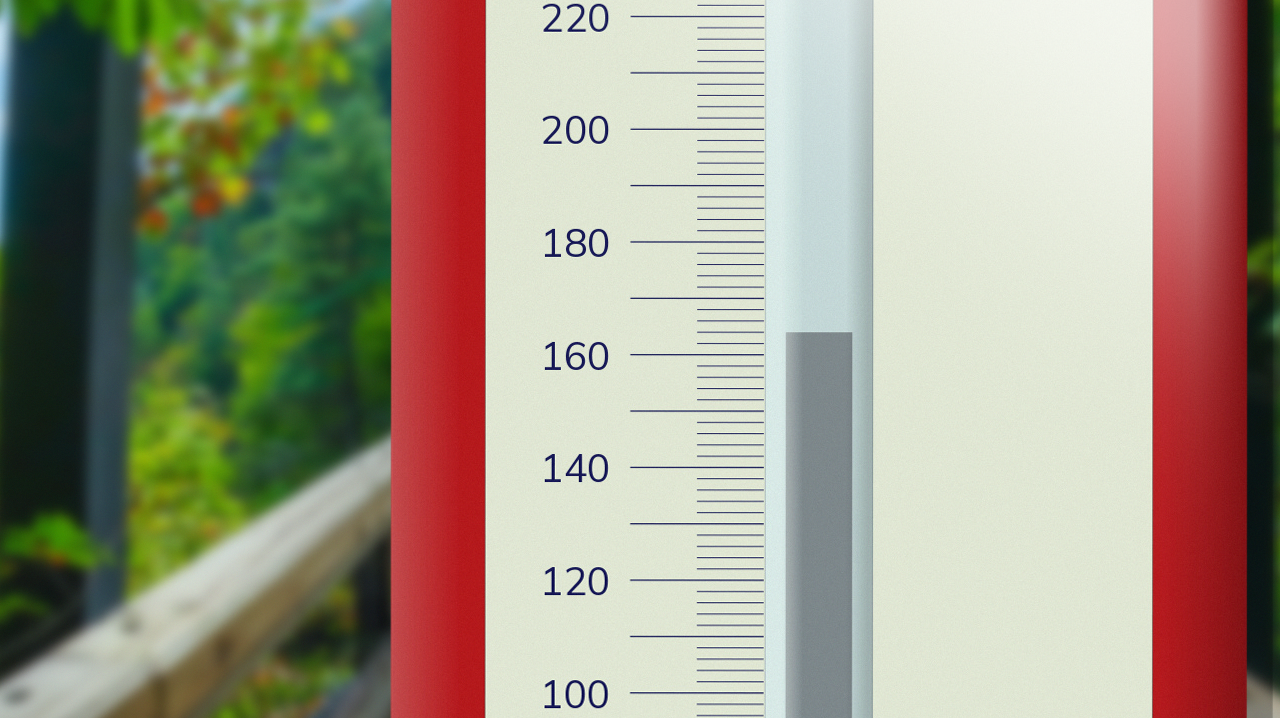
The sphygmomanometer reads 164 mmHg
